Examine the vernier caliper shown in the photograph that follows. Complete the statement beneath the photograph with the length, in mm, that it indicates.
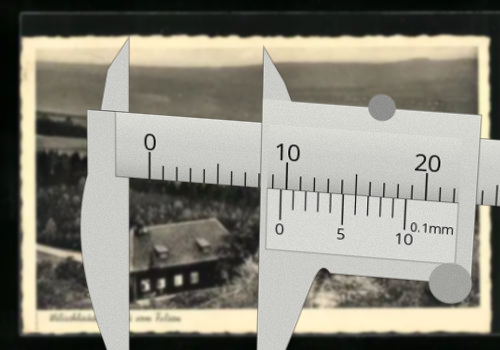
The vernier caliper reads 9.6 mm
